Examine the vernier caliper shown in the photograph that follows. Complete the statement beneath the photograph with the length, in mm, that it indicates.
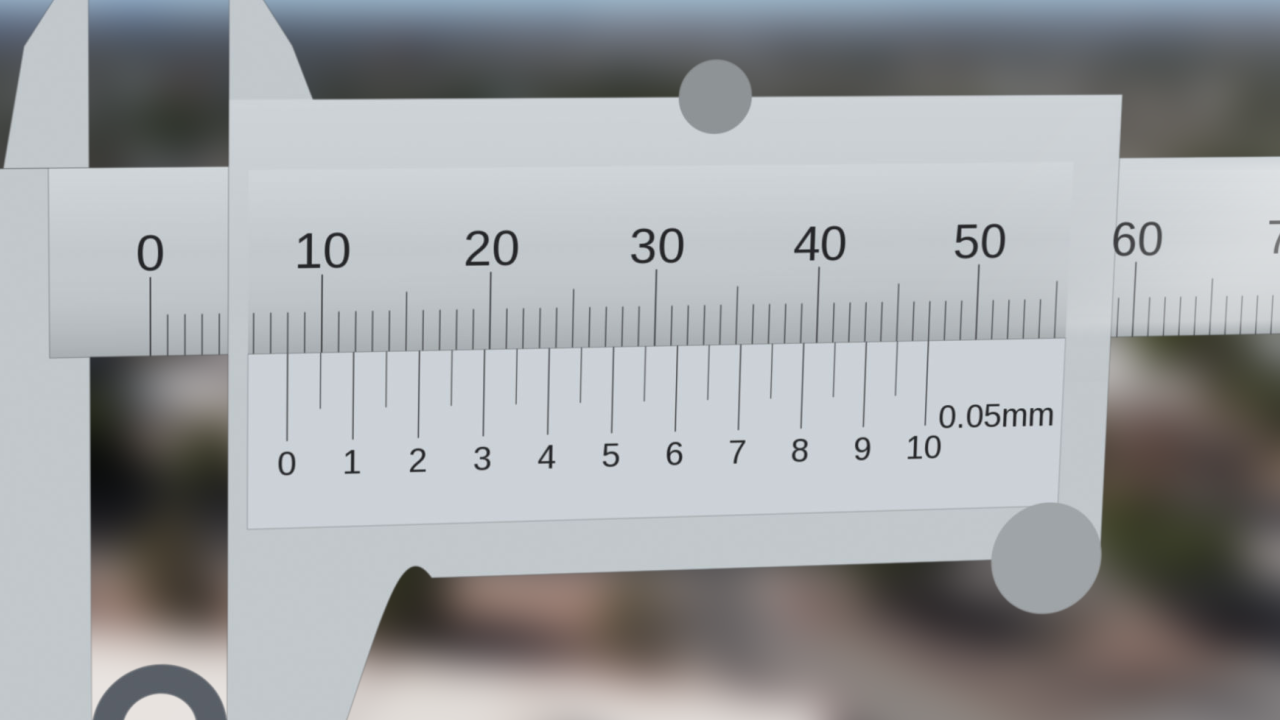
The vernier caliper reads 8.0 mm
